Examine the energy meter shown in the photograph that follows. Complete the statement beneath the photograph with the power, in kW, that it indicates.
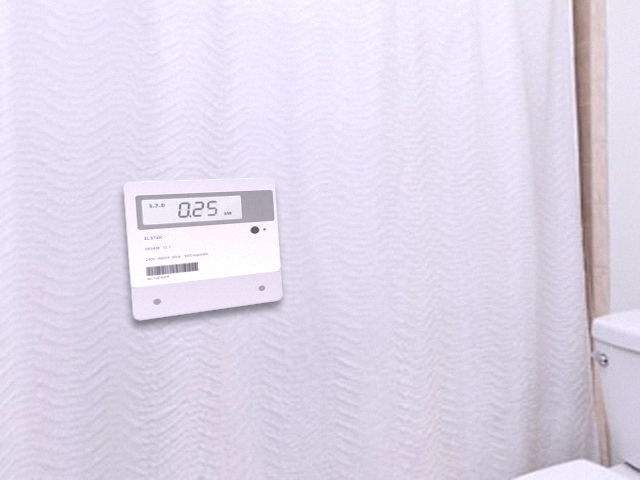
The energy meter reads 0.25 kW
